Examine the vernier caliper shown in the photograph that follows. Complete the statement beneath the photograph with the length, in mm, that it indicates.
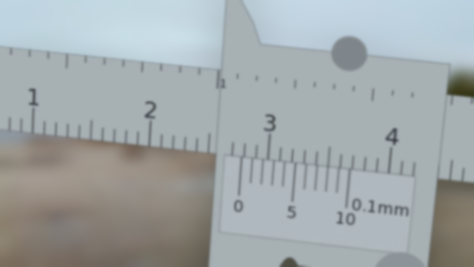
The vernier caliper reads 27.8 mm
